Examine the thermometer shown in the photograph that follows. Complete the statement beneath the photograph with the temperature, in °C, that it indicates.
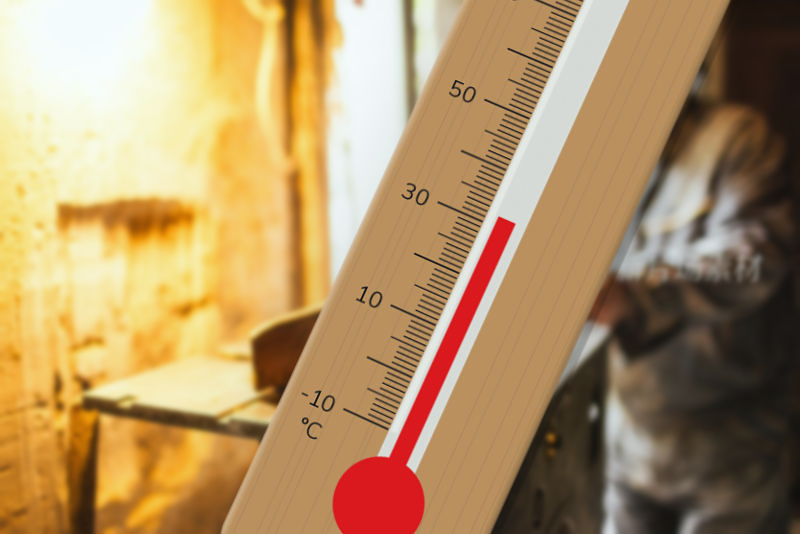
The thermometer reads 32 °C
